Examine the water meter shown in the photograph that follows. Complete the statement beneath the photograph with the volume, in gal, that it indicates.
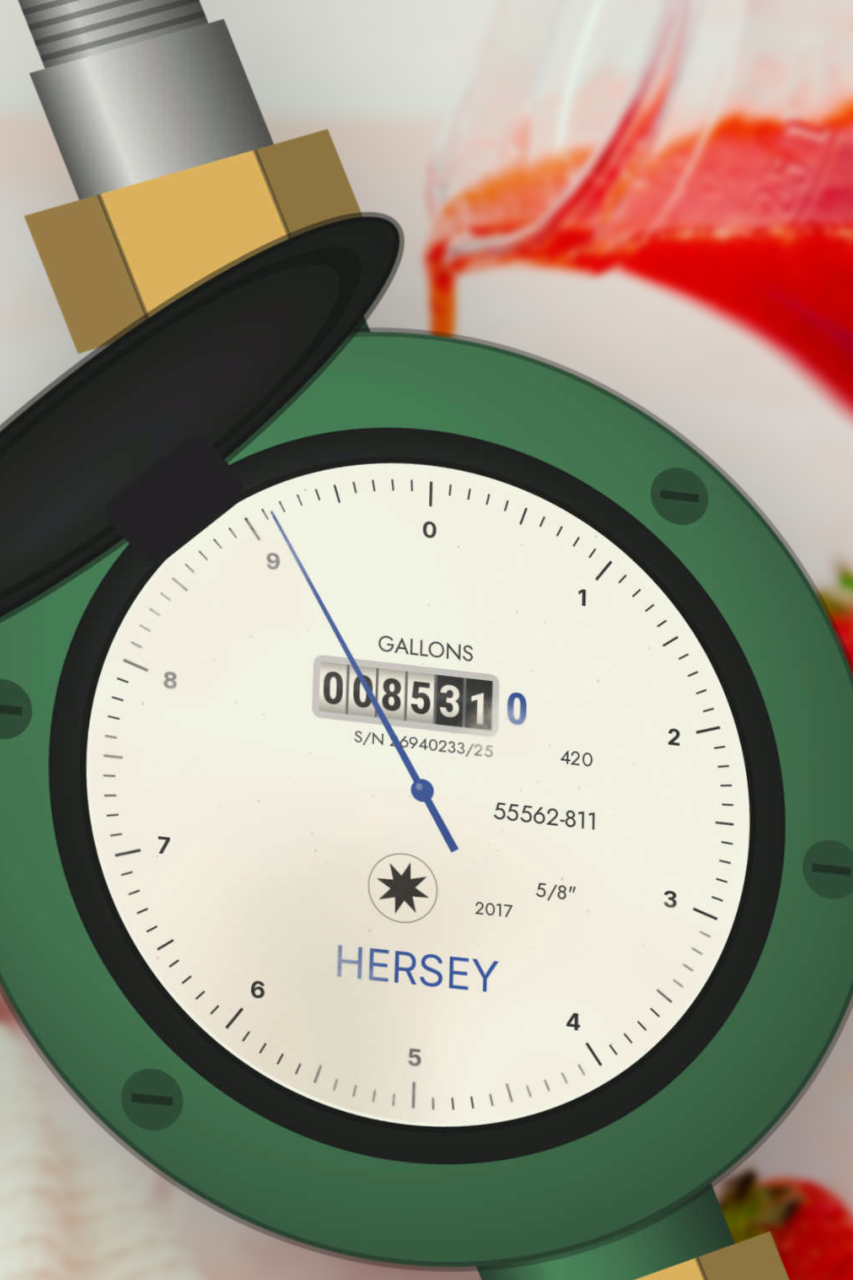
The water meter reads 85309.1 gal
